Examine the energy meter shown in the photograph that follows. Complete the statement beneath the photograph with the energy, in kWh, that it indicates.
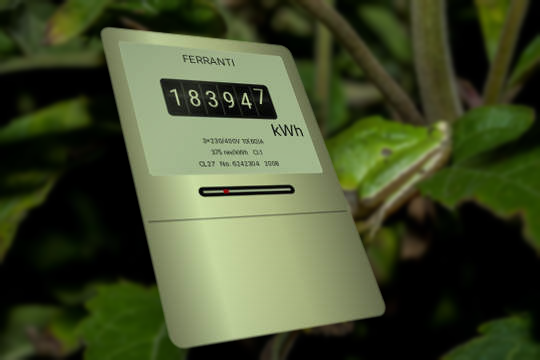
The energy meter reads 183947 kWh
